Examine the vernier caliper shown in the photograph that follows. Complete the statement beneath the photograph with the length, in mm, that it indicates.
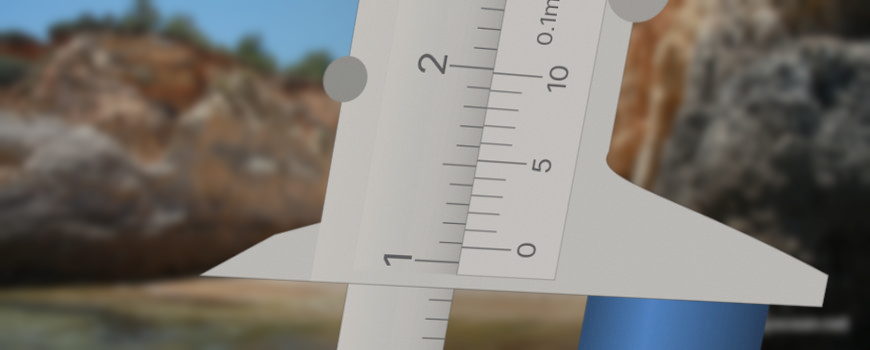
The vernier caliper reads 10.8 mm
